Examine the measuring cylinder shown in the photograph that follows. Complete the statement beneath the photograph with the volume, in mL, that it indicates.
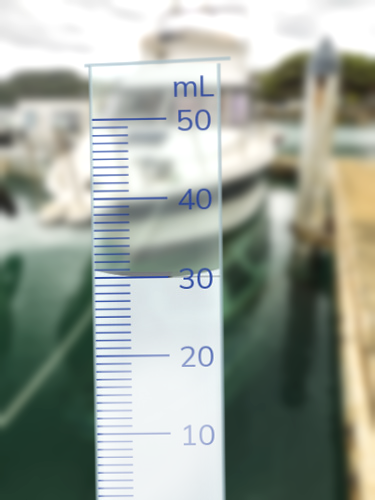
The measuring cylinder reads 30 mL
